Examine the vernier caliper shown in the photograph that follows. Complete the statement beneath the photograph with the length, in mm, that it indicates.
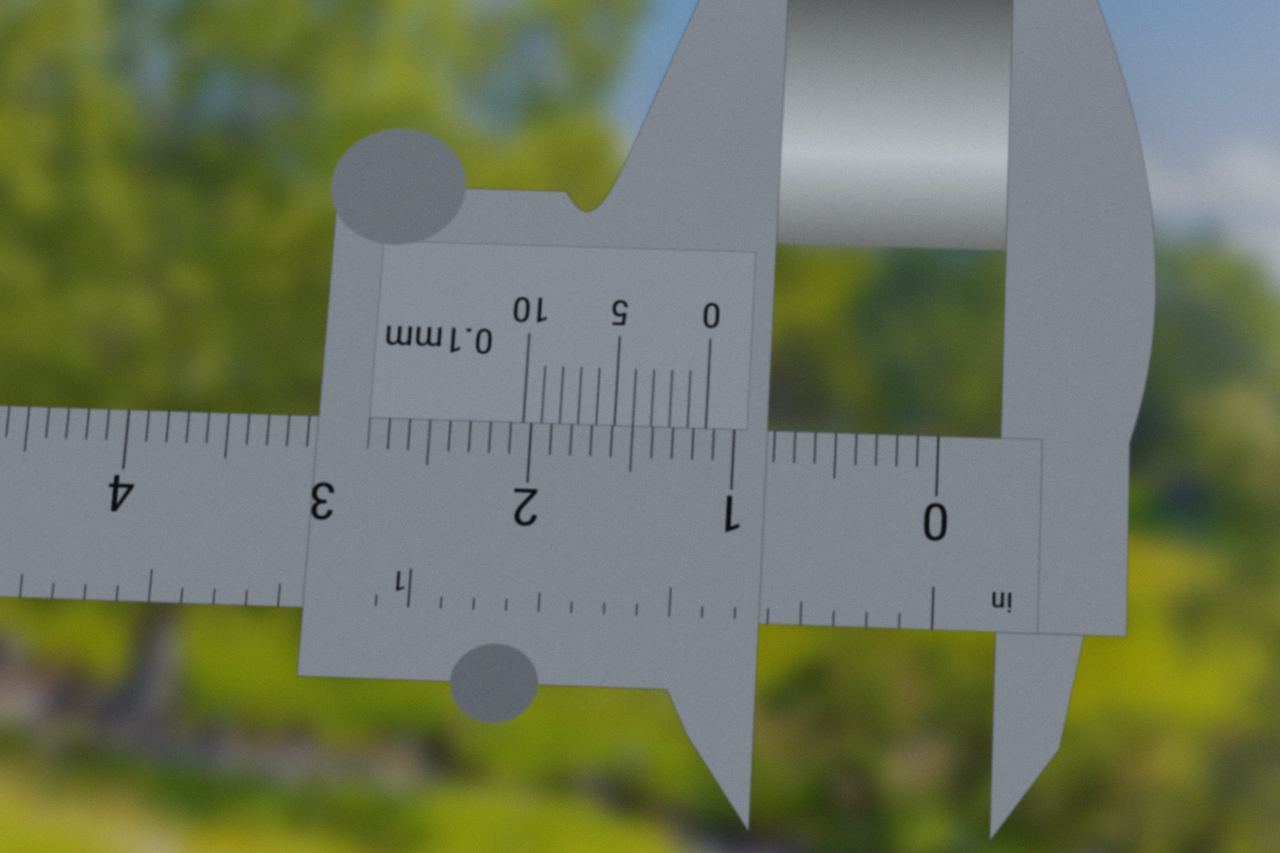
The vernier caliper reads 11.4 mm
